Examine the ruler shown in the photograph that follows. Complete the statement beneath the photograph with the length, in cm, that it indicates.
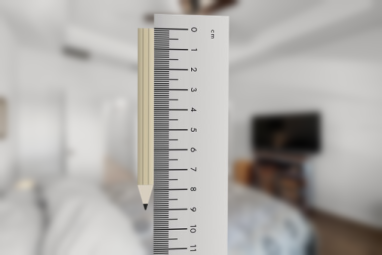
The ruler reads 9 cm
